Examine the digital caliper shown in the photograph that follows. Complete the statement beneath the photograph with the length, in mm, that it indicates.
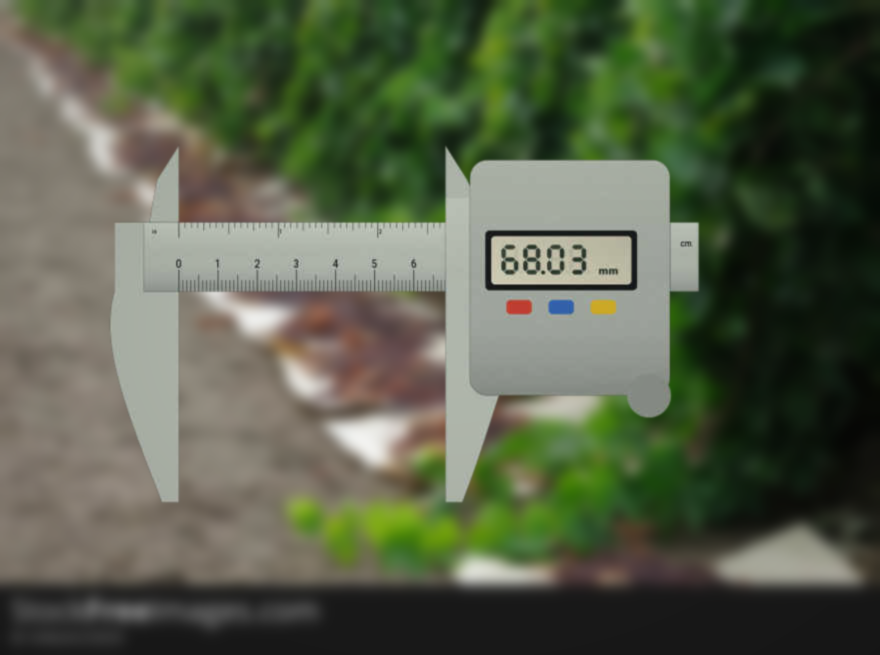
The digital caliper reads 68.03 mm
